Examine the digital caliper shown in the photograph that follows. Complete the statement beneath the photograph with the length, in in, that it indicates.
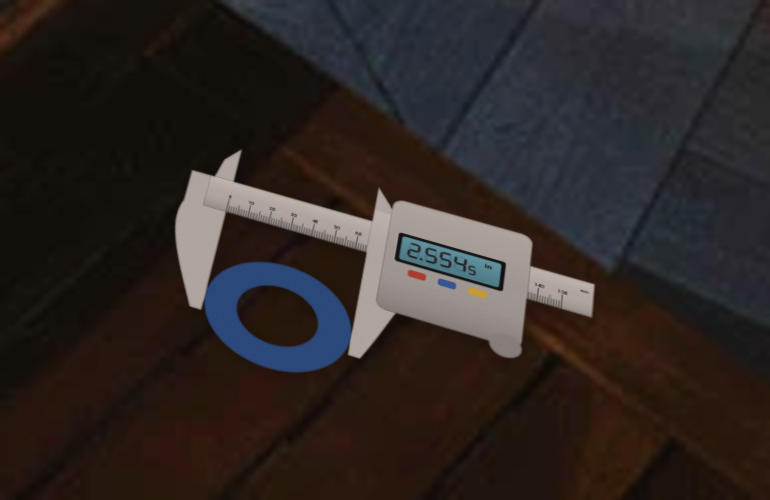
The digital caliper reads 2.5545 in
